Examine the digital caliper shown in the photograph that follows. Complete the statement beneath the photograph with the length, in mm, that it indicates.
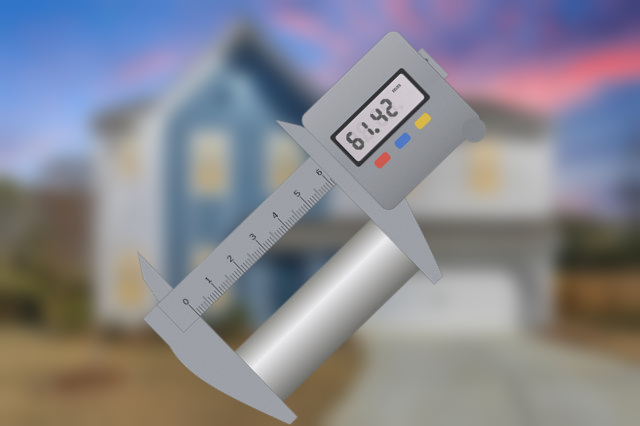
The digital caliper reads 61.42 mm
